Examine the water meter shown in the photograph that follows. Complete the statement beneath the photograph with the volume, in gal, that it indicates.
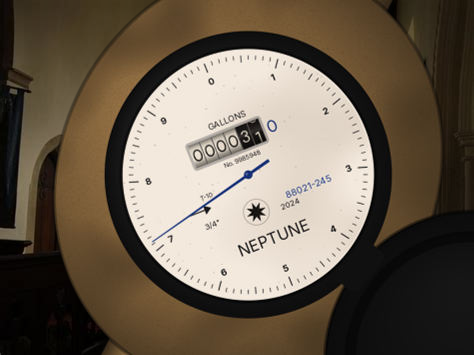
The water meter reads 307.1 gal
